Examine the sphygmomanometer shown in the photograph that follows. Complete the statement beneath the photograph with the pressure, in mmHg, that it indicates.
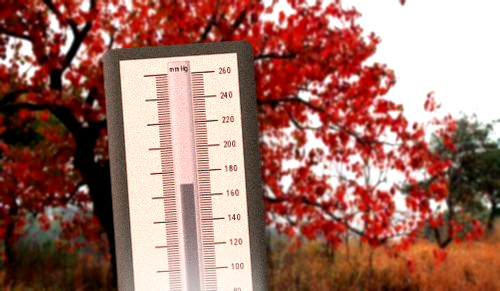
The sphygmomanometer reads 170 mmHg
